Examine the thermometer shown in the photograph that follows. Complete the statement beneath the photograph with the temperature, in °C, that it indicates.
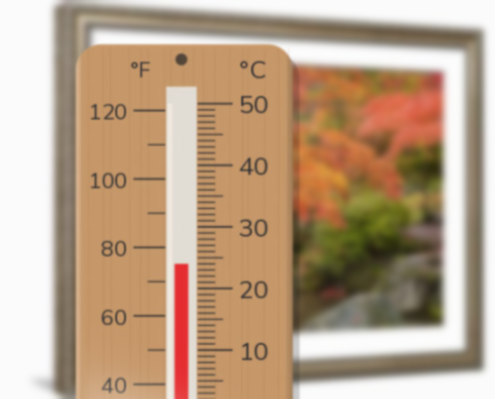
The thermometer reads 24 °C
